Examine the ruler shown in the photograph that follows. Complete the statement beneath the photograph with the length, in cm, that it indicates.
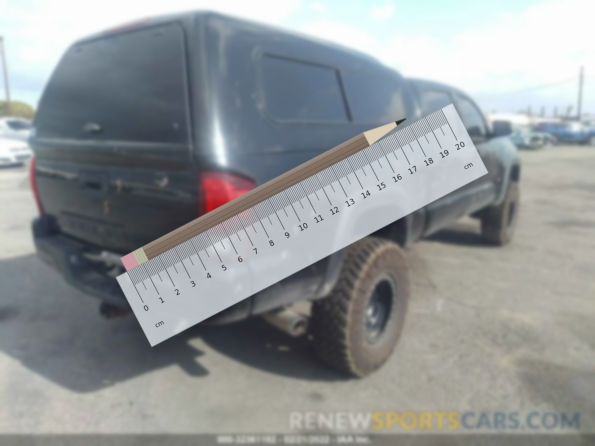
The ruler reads 18 cm
